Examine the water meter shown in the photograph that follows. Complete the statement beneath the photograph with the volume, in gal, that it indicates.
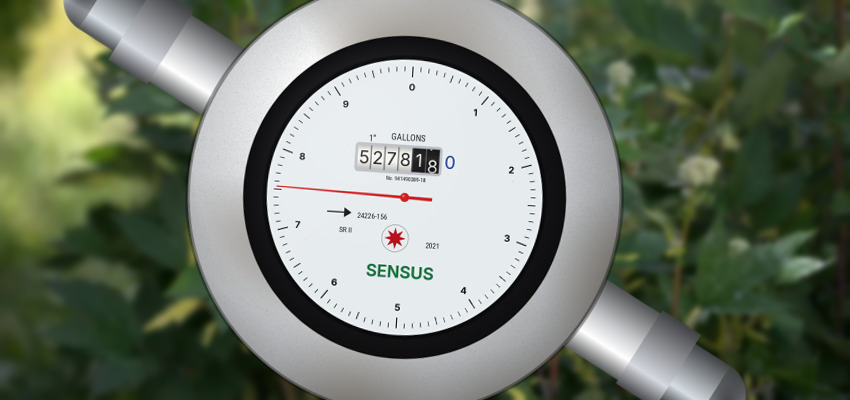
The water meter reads 5278177.5 gal
